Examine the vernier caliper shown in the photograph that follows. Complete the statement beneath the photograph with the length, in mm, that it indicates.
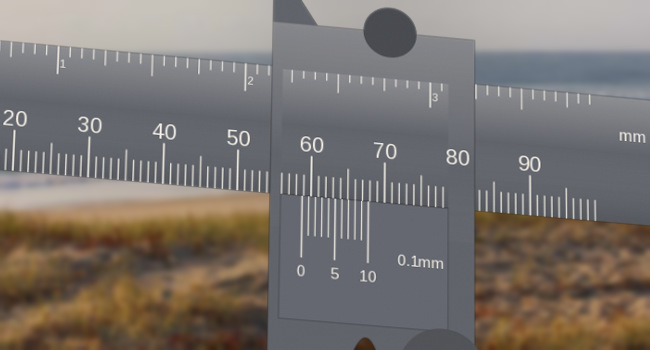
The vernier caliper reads 58.8 mm
